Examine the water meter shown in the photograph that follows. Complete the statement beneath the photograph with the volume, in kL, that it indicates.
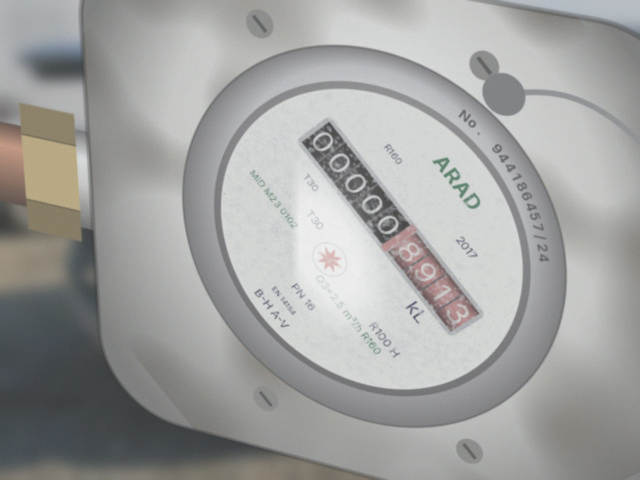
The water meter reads 0.8913 kL
